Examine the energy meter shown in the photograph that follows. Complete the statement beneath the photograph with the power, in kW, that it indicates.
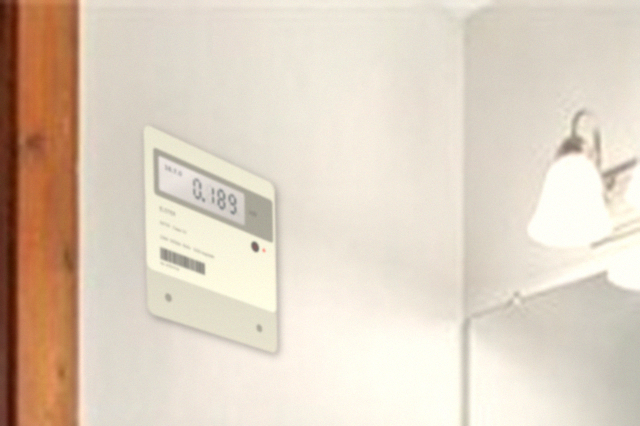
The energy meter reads 0.189 kW
